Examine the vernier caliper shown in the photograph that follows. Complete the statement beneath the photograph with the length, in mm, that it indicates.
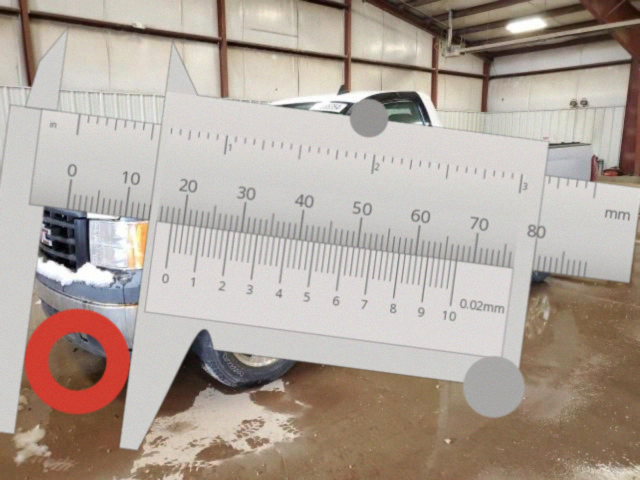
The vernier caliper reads 18.0 mm
